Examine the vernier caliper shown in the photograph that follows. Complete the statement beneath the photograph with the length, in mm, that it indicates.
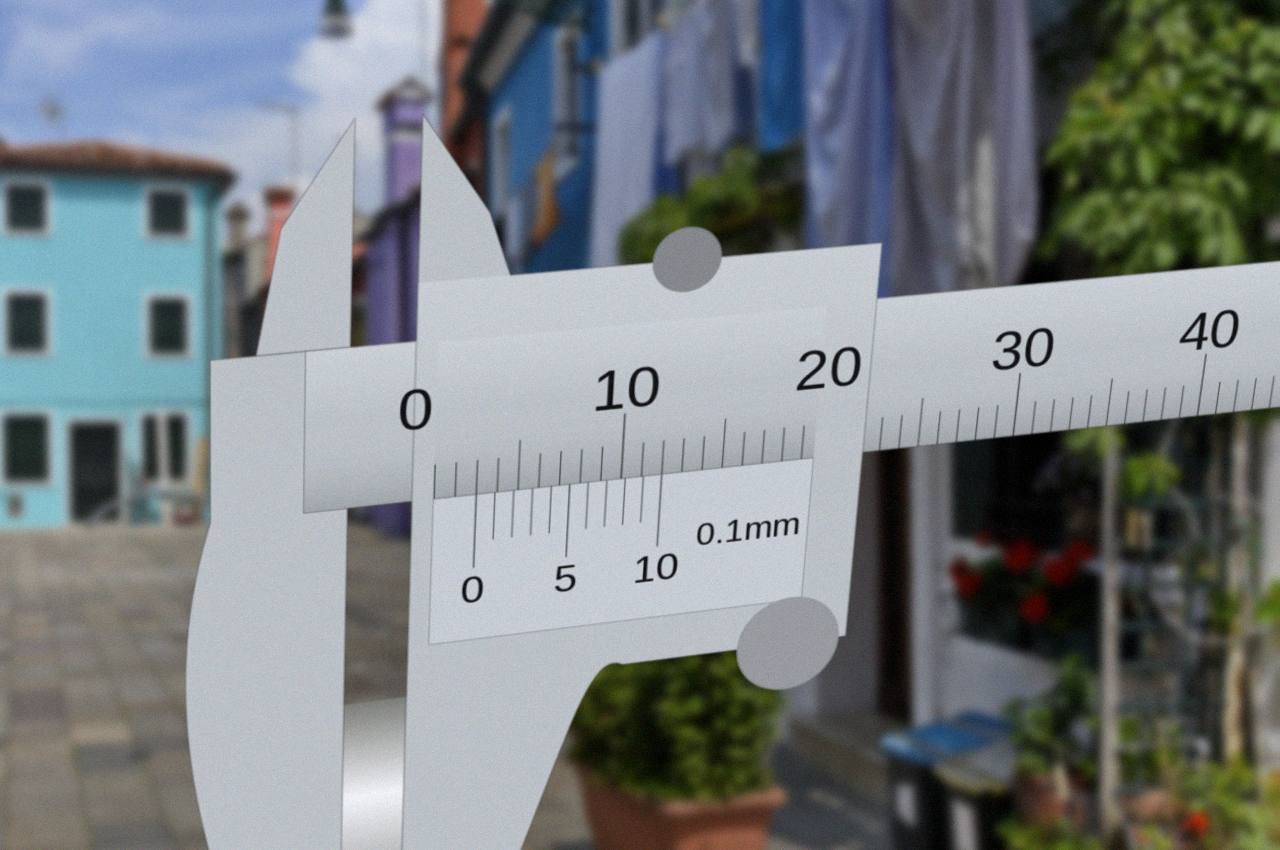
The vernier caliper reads 3.0 mm
